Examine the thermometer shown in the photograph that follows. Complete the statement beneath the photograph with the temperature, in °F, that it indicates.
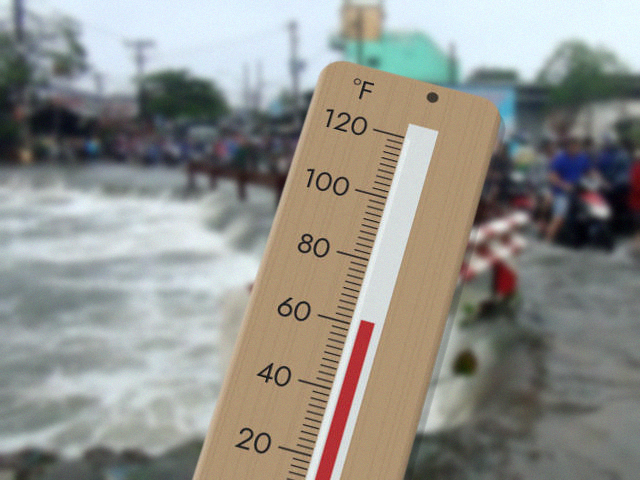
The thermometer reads 62 °F
